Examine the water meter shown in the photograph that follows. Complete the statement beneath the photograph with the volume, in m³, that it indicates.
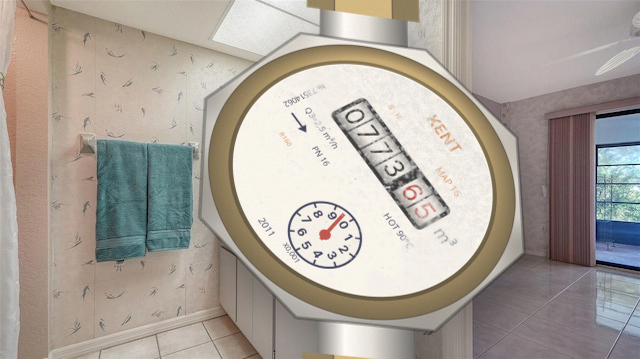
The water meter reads 773.649 m³
